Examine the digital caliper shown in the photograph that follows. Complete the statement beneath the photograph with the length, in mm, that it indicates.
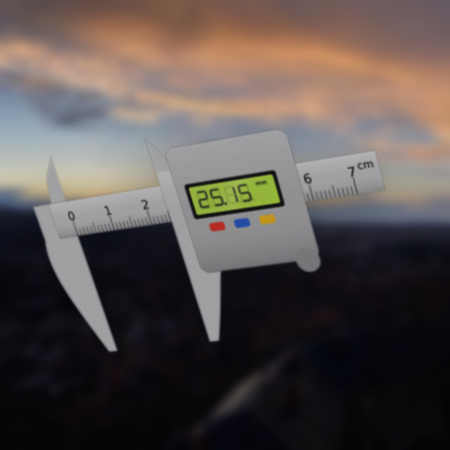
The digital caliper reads 25.15 mm
